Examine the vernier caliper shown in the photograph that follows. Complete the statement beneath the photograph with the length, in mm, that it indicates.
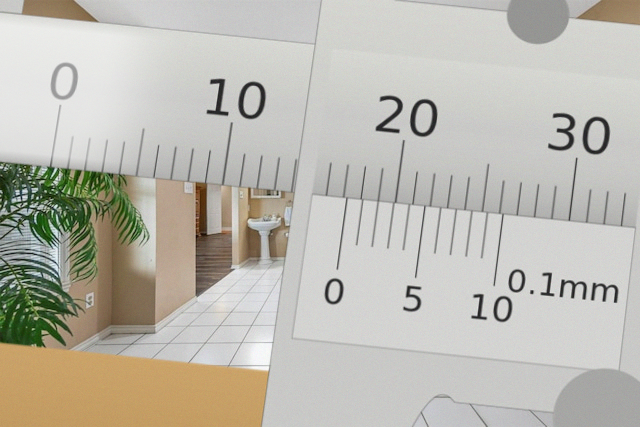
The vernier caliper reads 17.2 mm
